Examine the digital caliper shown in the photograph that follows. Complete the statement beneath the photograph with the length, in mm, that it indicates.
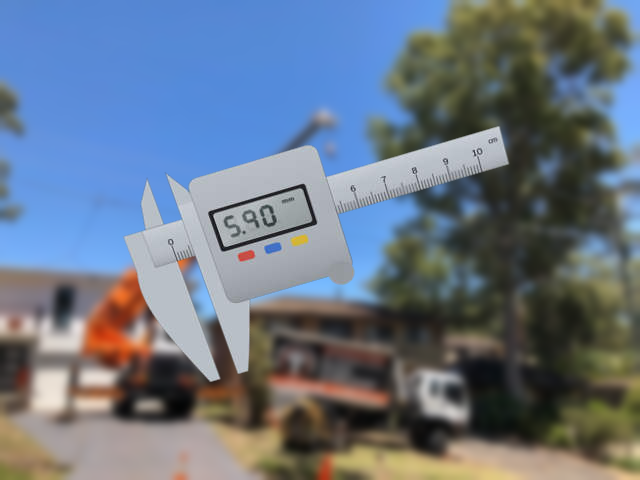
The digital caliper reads 5.90 mm
